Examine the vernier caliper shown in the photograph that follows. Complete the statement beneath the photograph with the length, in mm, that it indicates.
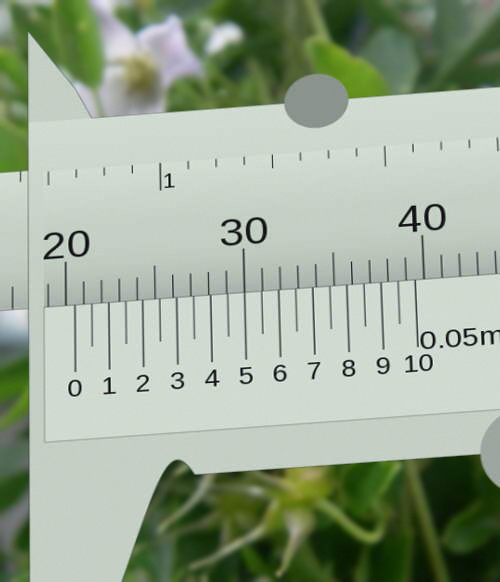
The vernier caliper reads 20.5 mm
